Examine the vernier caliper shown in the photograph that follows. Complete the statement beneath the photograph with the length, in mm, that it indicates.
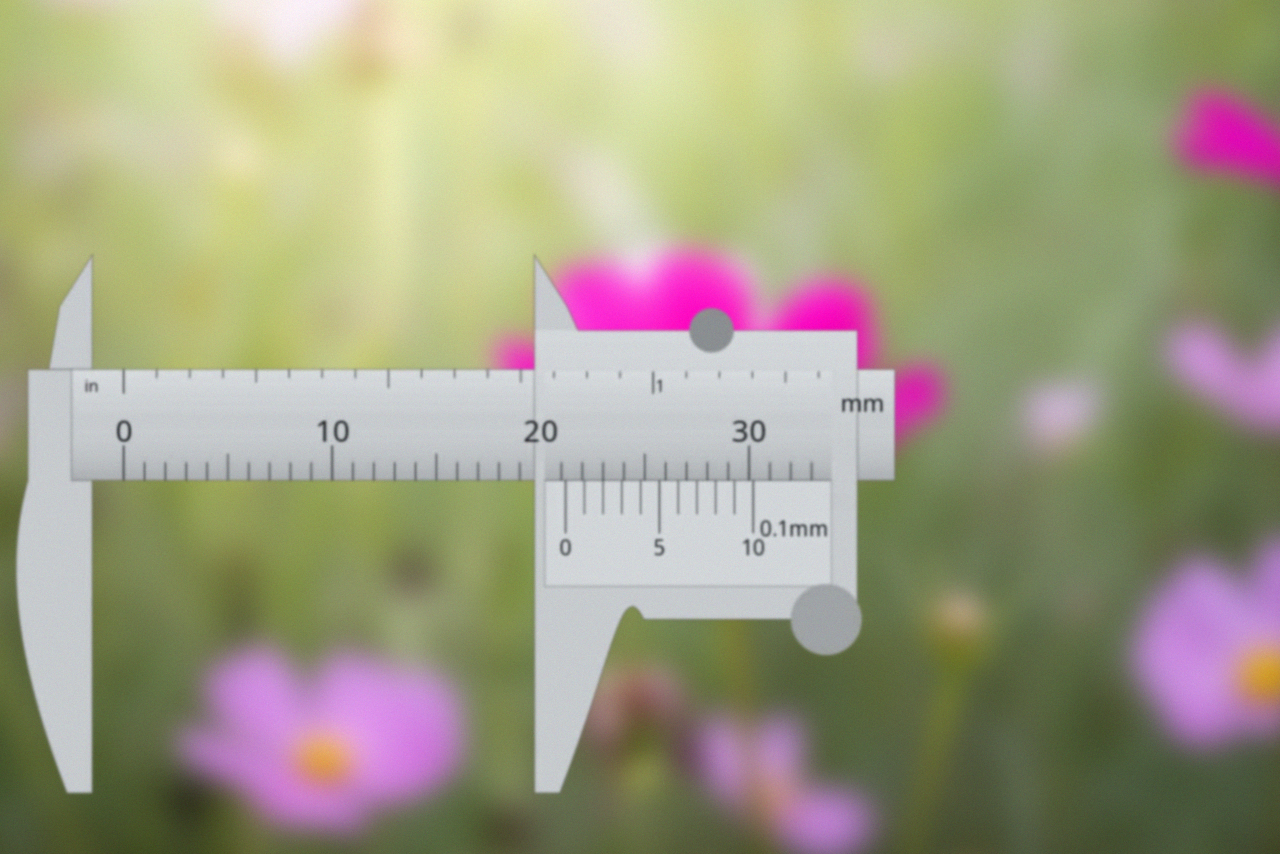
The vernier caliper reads 21.2 mm
